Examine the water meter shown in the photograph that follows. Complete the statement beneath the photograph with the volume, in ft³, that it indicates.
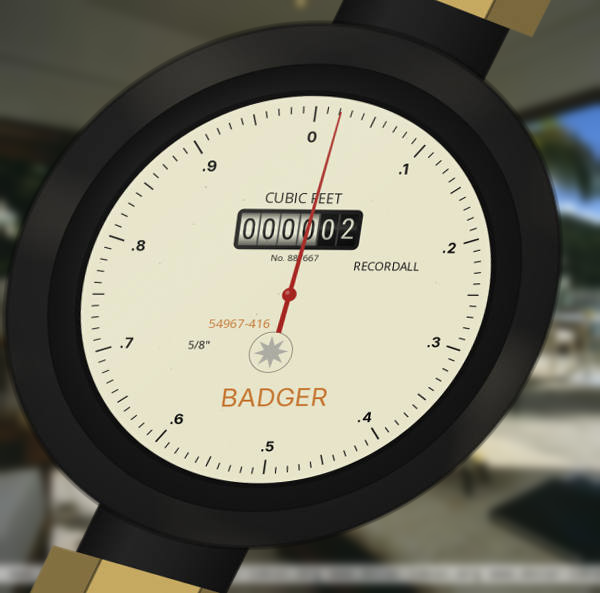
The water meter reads 2.02 ft³
